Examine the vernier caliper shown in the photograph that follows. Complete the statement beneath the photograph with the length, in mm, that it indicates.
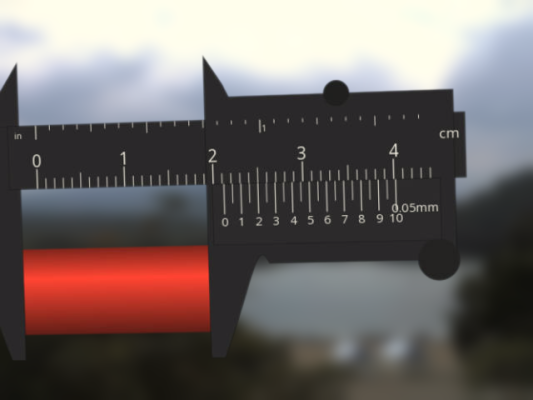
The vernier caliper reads 21.2 mm
